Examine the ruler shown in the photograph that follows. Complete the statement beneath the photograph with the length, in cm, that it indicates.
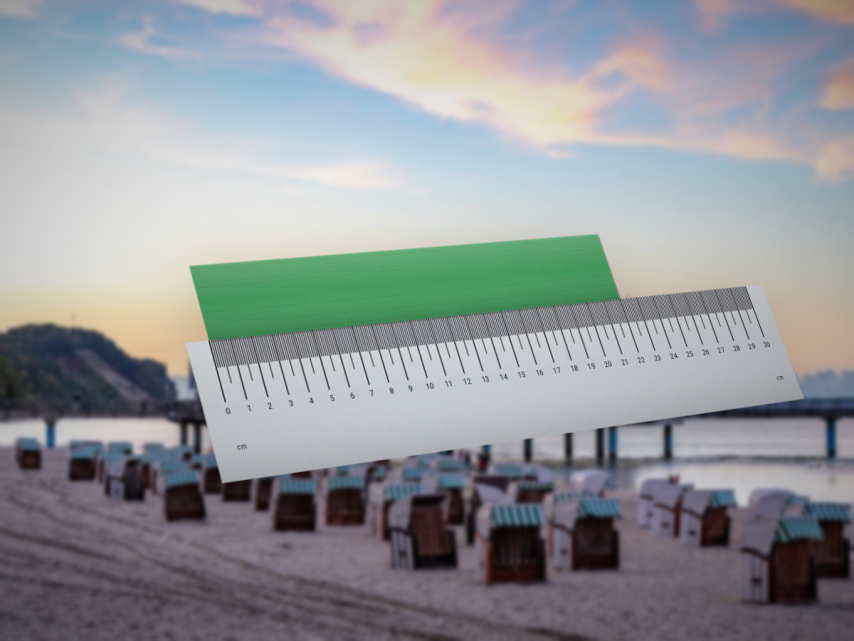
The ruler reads 22 cm
